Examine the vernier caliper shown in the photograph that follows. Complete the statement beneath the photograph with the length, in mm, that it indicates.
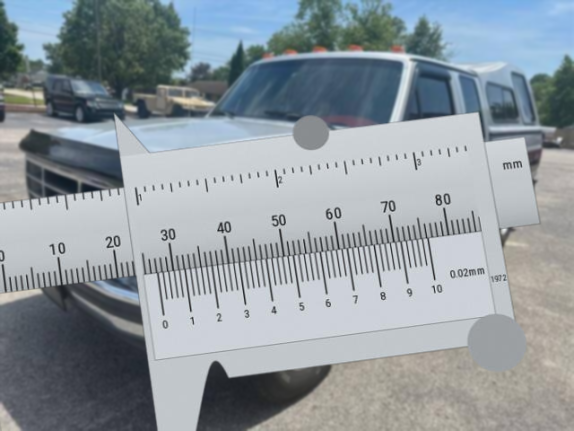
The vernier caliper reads 27.2 mm
